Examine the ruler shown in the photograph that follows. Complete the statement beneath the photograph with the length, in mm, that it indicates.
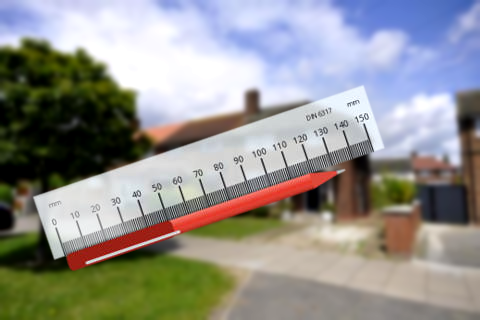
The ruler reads 135 mm
